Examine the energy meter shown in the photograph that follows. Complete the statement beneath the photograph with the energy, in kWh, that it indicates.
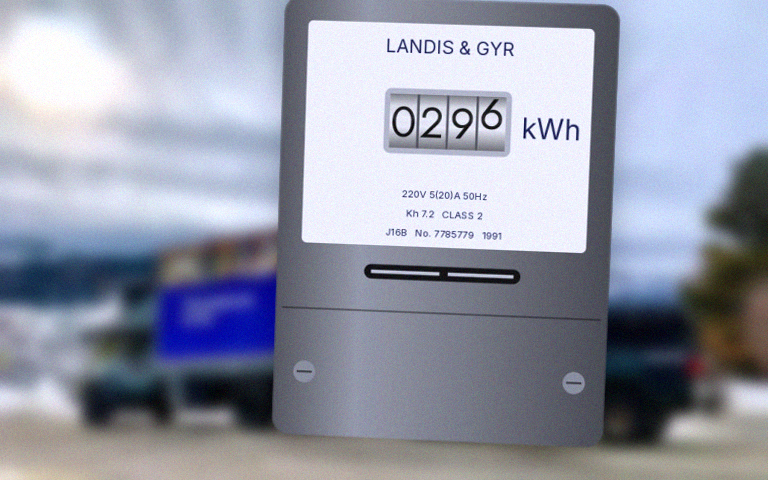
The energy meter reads 296 kWh
